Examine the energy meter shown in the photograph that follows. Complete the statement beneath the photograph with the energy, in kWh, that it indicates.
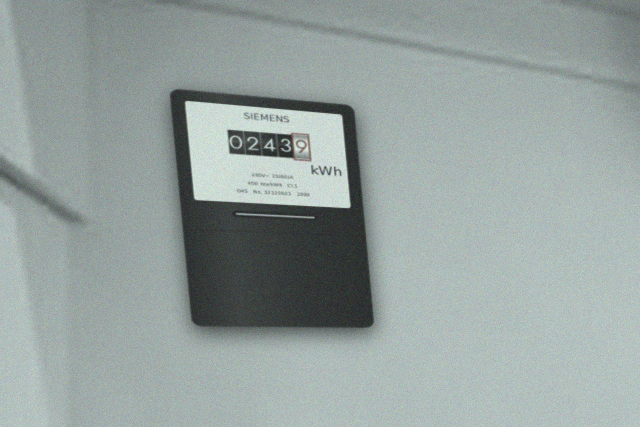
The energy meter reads 243.9 kWh
